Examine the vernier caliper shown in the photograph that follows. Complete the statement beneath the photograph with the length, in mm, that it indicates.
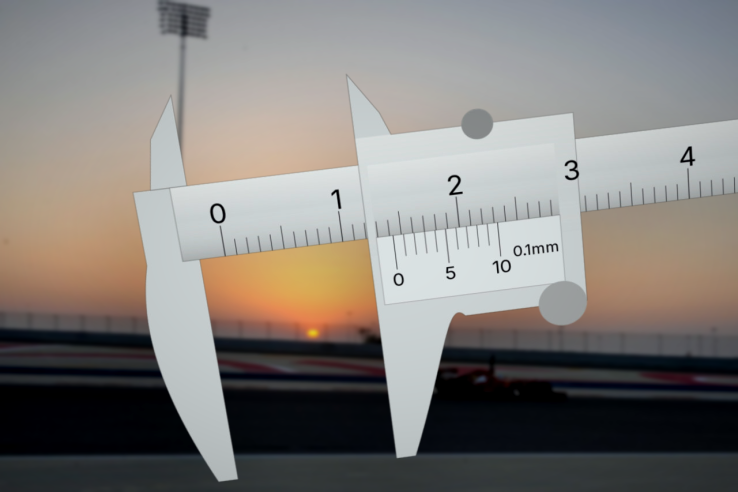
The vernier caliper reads 14.3 mm
